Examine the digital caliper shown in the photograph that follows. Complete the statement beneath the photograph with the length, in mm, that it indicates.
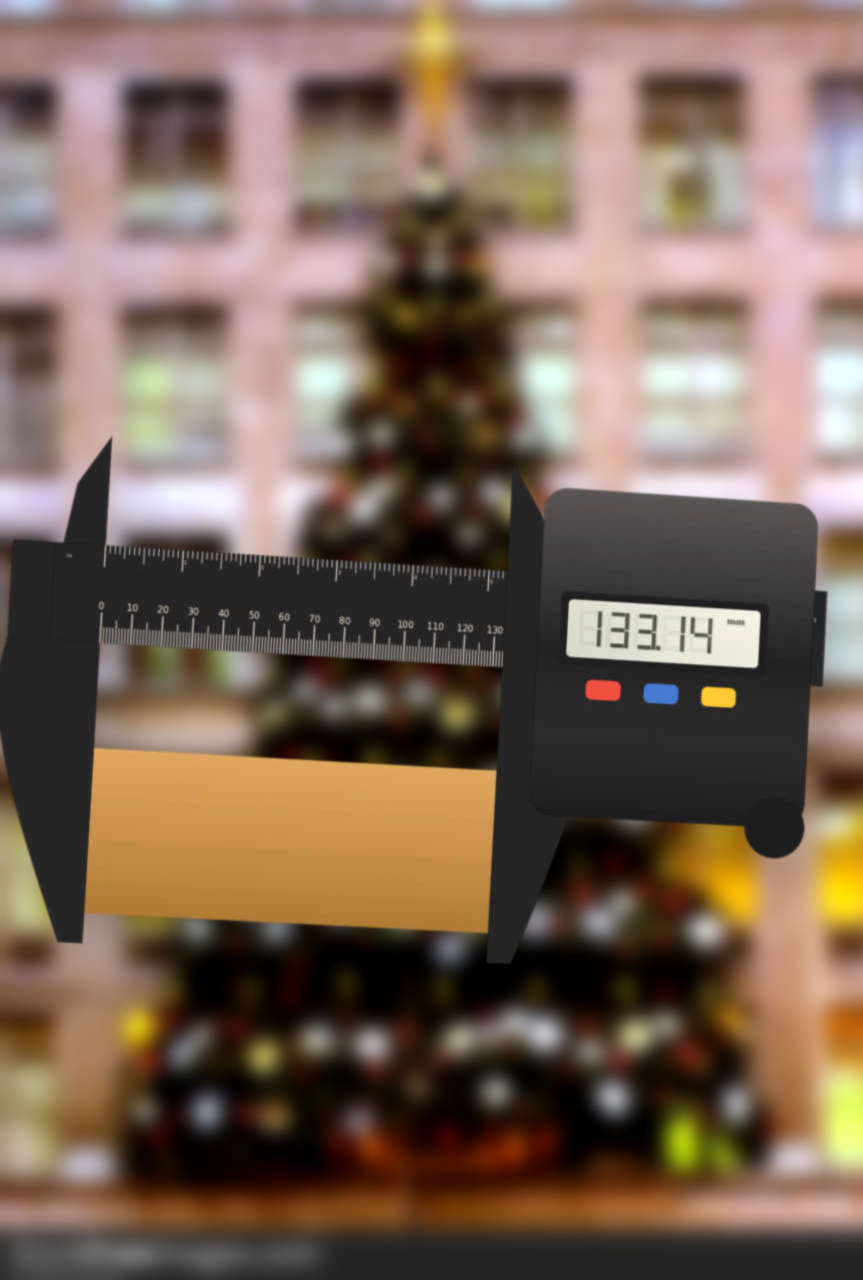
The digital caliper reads 133.14 mm
